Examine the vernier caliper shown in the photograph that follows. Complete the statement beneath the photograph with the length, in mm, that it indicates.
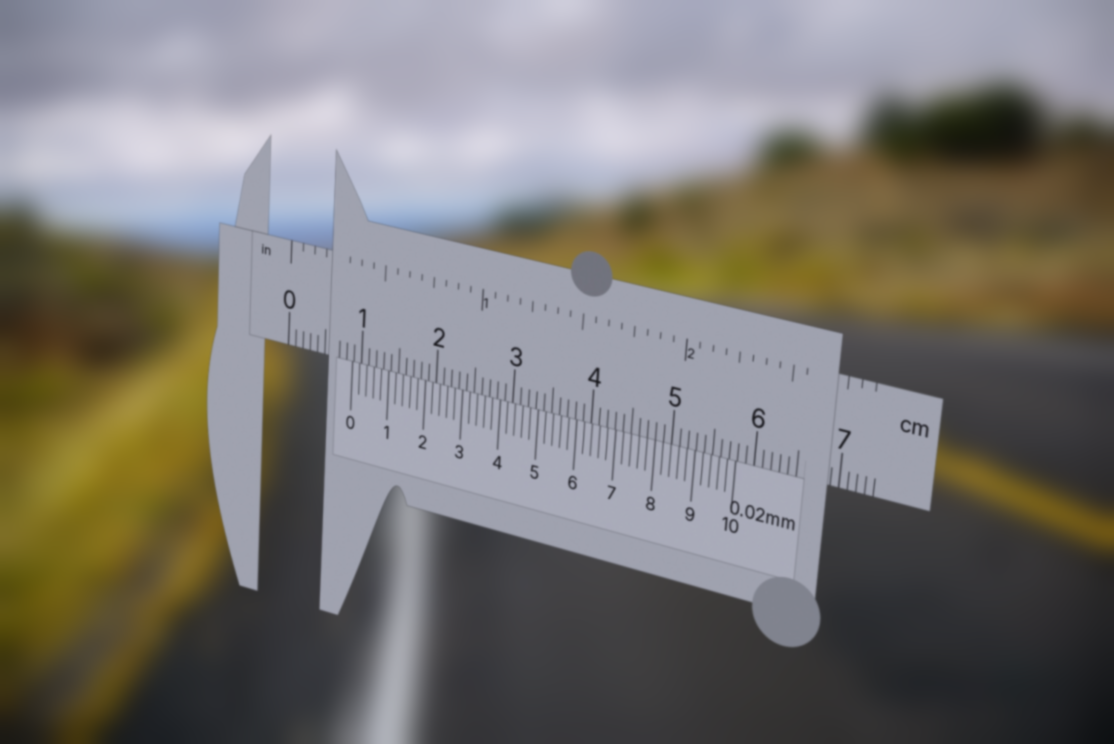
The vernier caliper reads 8.8 mm
